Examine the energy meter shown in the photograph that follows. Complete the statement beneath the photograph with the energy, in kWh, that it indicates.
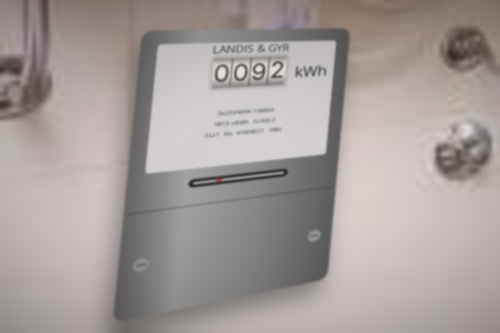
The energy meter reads 92 kWh
